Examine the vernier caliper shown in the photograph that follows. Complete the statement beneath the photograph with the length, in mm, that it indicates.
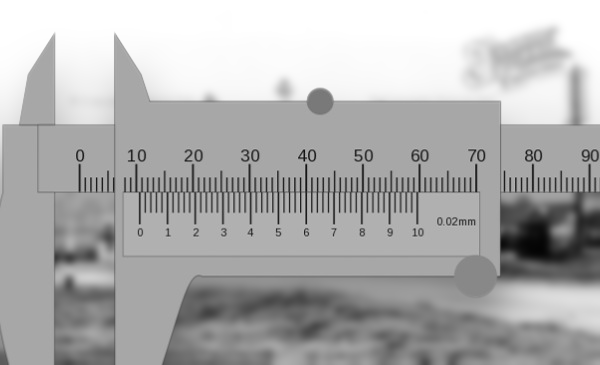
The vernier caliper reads 10.6 mm
